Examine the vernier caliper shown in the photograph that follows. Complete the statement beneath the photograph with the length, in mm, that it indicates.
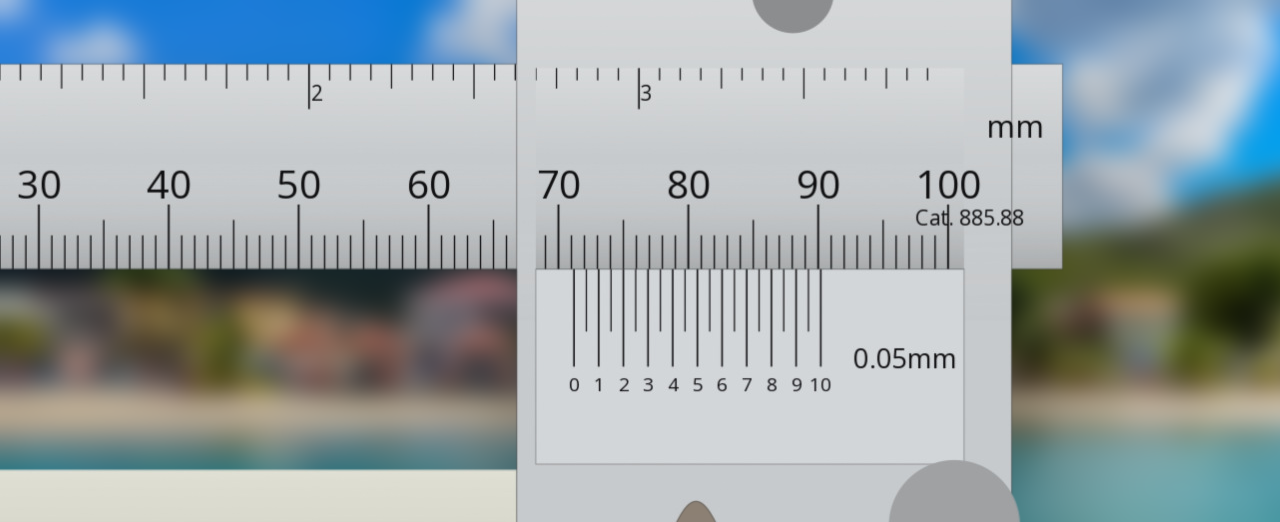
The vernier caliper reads 71.2 mm
